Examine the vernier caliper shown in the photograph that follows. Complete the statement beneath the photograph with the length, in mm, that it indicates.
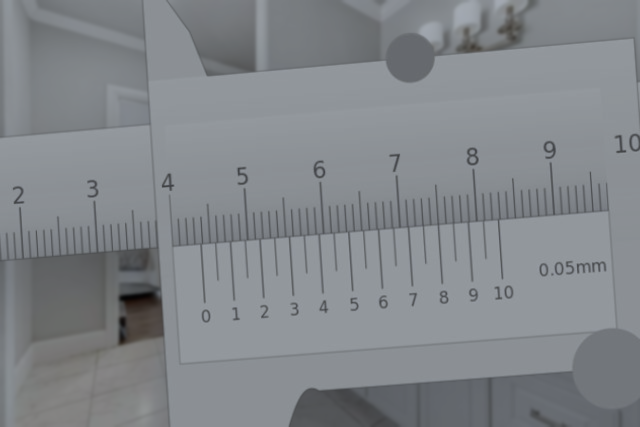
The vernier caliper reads 43.8 mm
